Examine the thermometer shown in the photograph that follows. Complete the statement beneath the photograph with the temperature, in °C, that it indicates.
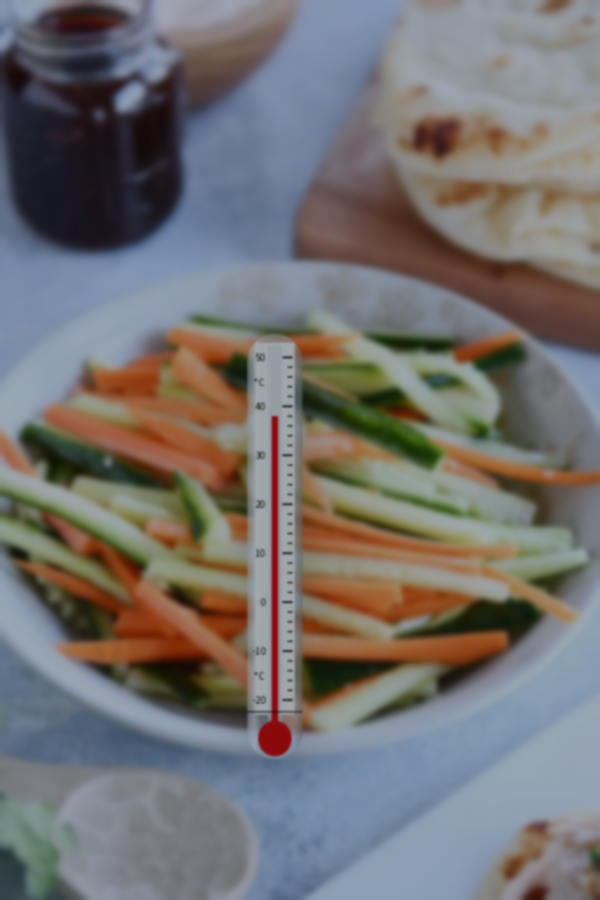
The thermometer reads 38 °C
